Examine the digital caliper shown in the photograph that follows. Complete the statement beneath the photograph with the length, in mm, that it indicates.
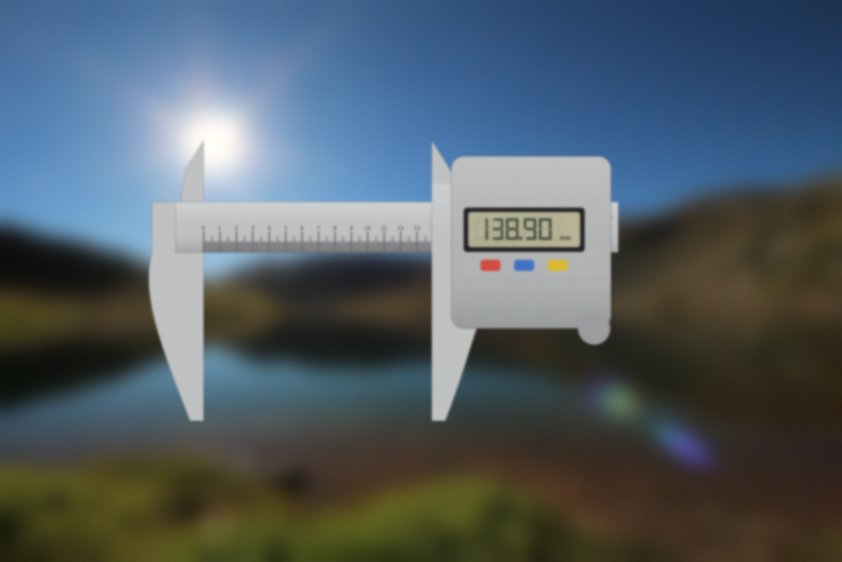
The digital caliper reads 138.90 mm
